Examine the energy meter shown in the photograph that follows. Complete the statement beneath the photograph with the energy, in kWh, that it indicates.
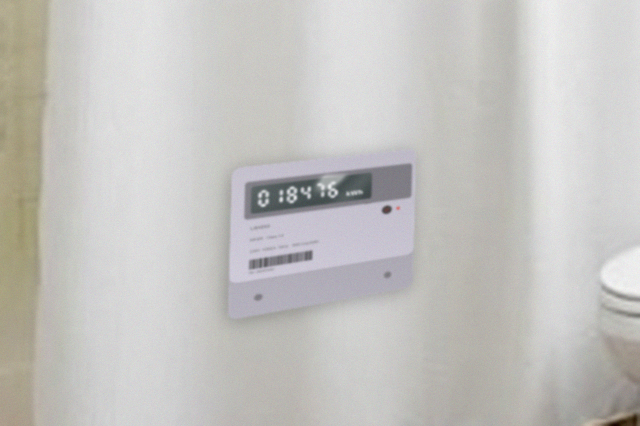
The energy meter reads 18476 kWh
